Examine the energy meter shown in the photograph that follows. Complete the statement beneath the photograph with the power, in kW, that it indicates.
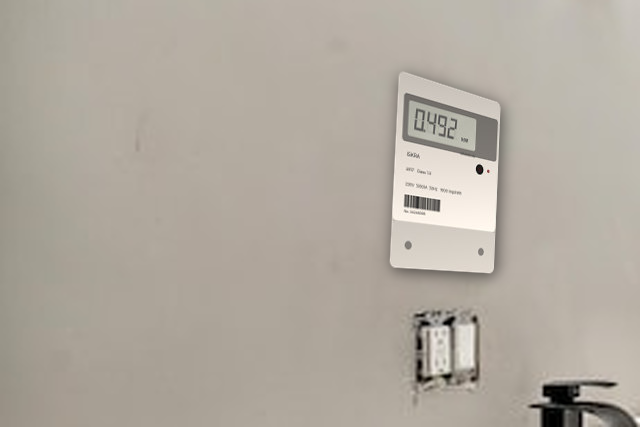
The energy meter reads 0.492 kW
